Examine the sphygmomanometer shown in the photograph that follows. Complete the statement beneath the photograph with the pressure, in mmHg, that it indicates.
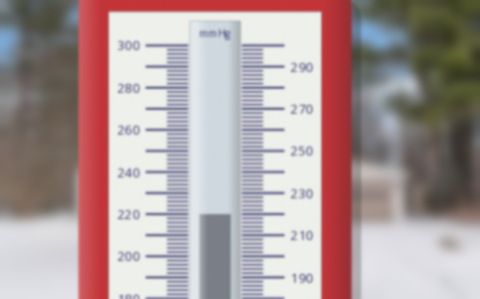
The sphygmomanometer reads 220 mmHg
